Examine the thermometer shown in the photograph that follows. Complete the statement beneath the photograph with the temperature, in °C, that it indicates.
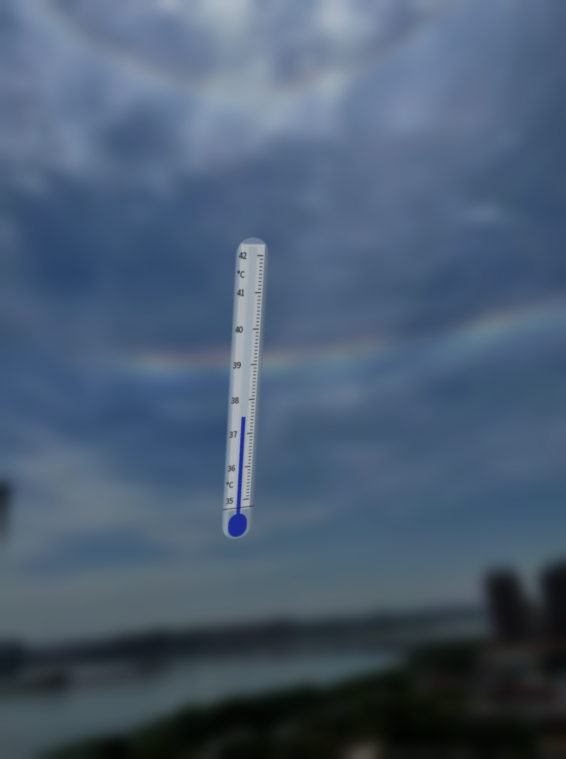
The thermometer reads 37.5 °C
